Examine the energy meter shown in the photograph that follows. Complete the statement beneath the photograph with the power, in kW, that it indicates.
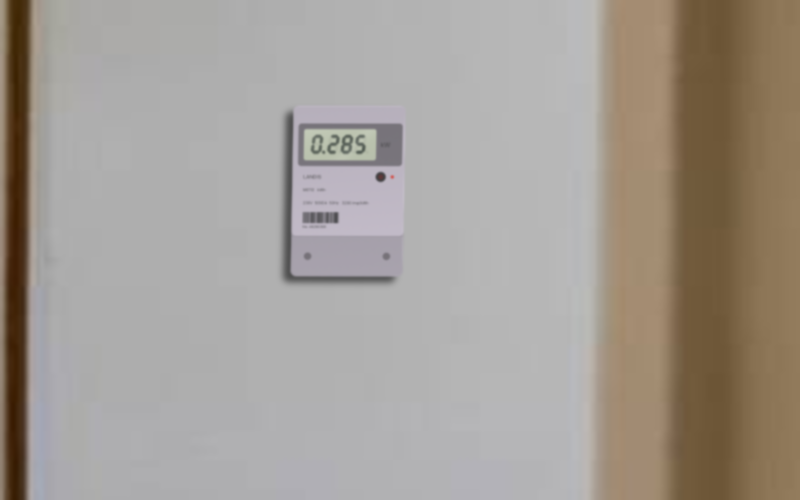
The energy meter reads 0.285 kW
